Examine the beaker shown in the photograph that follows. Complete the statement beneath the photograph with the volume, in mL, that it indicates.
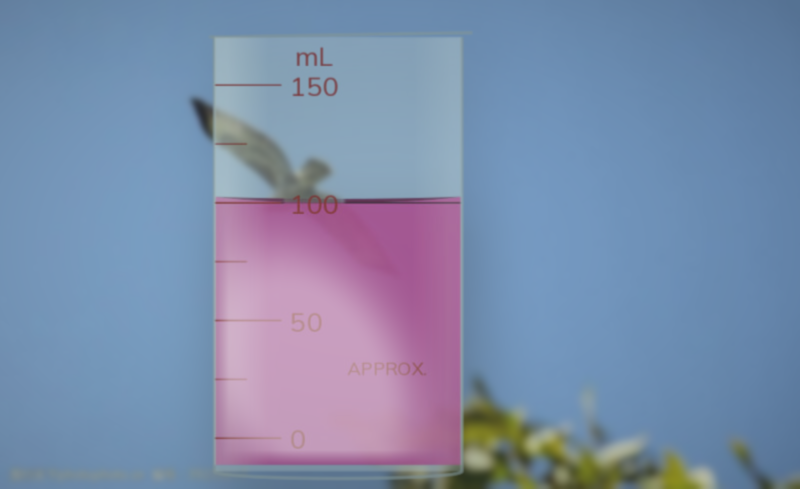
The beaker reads 100 mL
